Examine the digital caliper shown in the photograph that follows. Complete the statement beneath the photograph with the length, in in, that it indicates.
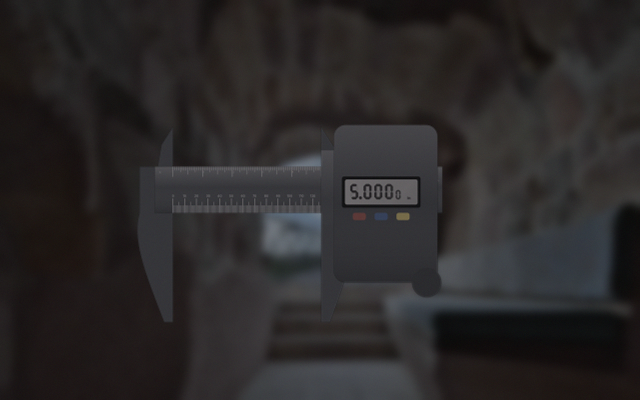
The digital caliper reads 5.0000 in
